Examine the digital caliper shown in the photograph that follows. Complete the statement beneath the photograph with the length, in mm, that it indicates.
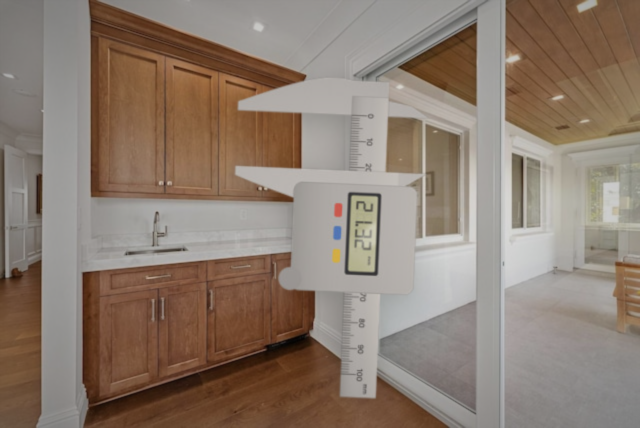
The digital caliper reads 21.32 mm
